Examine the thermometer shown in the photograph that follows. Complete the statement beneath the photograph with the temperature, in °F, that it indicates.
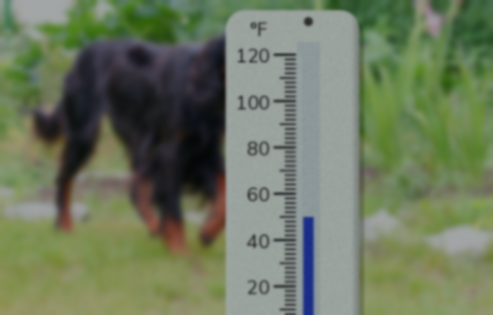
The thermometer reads 50 °F
